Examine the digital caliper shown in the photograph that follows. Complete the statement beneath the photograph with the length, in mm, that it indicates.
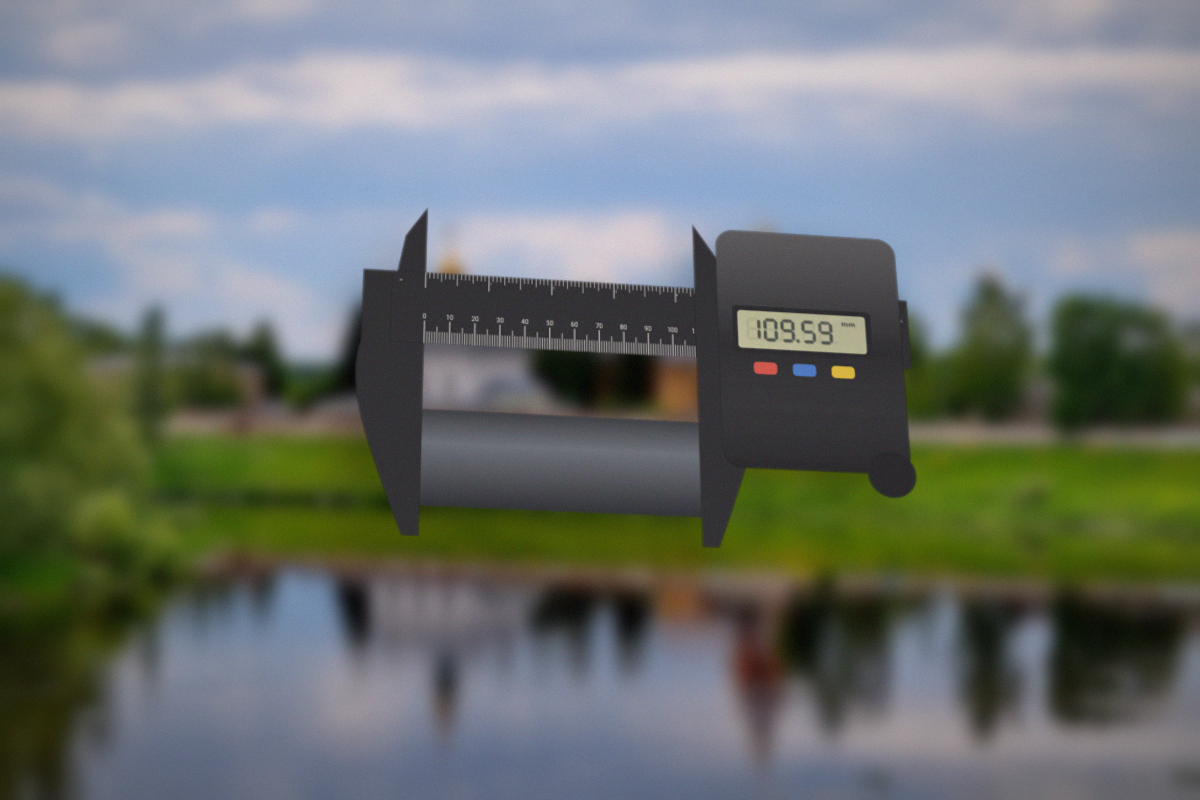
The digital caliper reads 109.59 mm
